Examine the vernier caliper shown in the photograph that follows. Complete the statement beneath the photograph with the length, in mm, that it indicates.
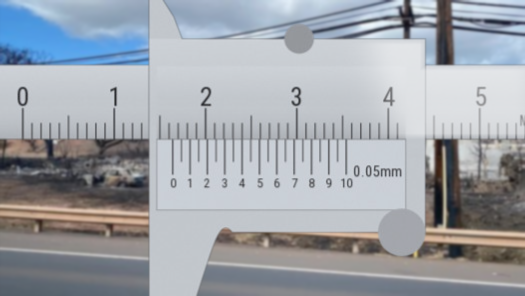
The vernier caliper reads 16.4 mm
